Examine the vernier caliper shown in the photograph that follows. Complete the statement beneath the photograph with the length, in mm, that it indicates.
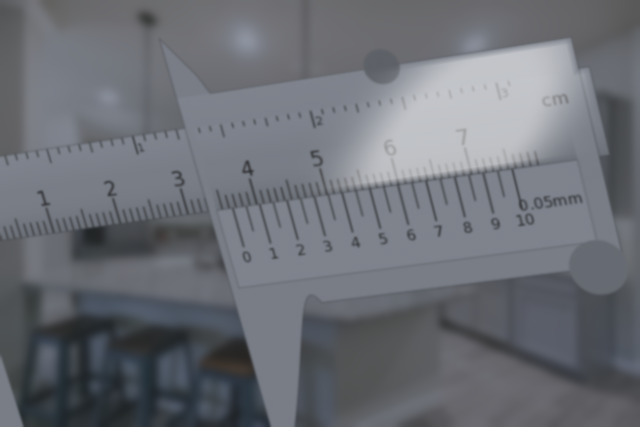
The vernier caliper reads 36.5 mm
